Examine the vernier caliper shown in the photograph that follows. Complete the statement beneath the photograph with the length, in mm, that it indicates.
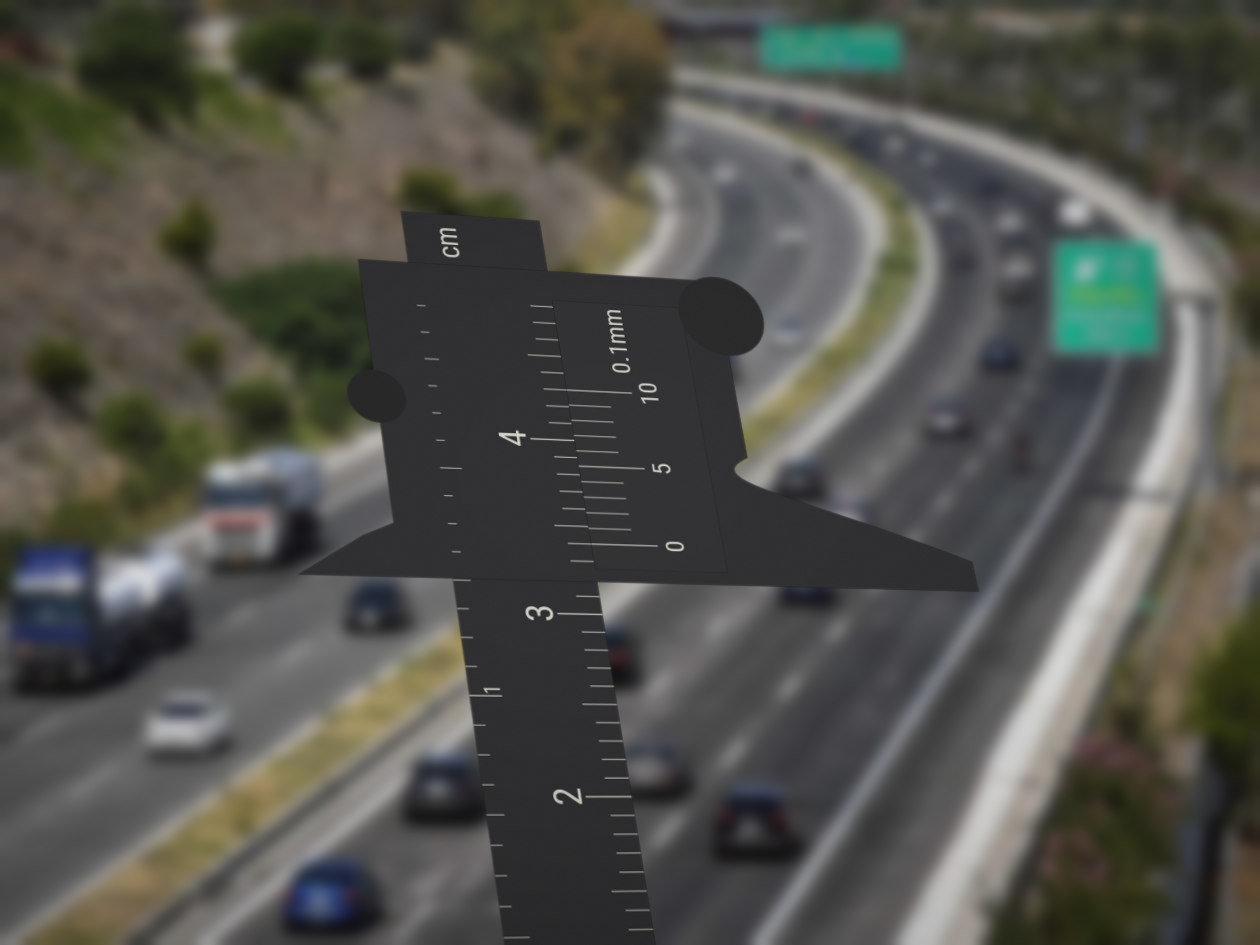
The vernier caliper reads 34.0 mm
